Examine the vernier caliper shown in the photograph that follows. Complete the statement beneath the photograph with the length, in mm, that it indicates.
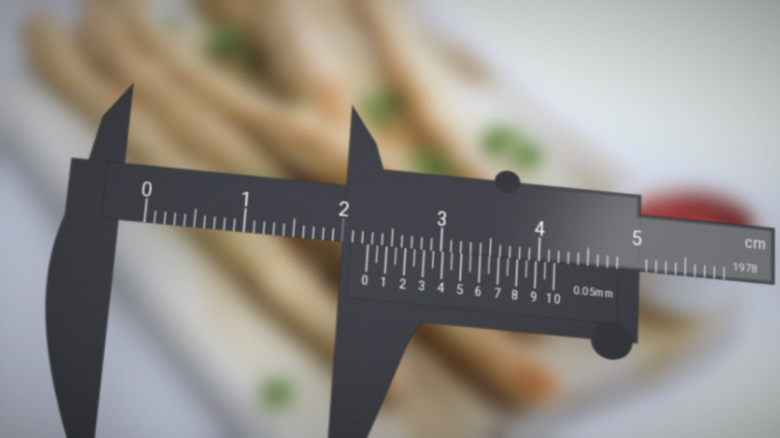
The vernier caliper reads 22.6 mm
